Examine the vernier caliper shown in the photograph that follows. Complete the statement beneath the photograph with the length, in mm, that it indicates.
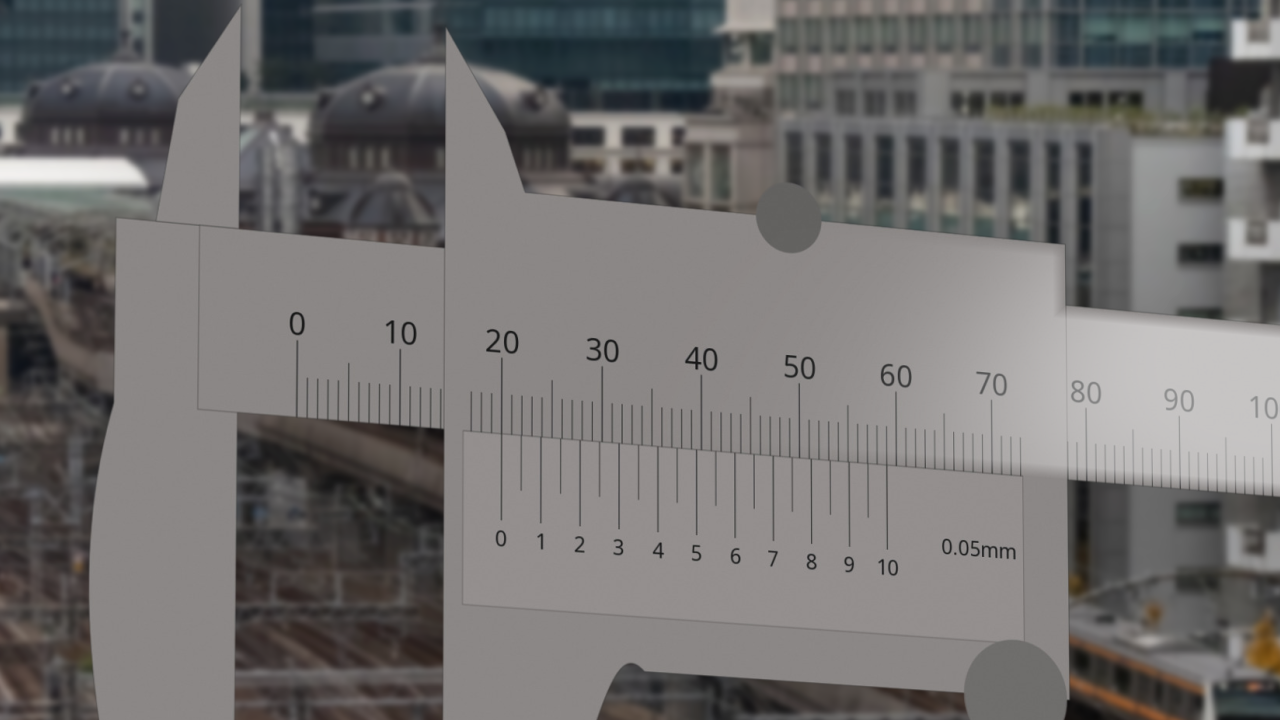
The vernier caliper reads 20.0 mm
